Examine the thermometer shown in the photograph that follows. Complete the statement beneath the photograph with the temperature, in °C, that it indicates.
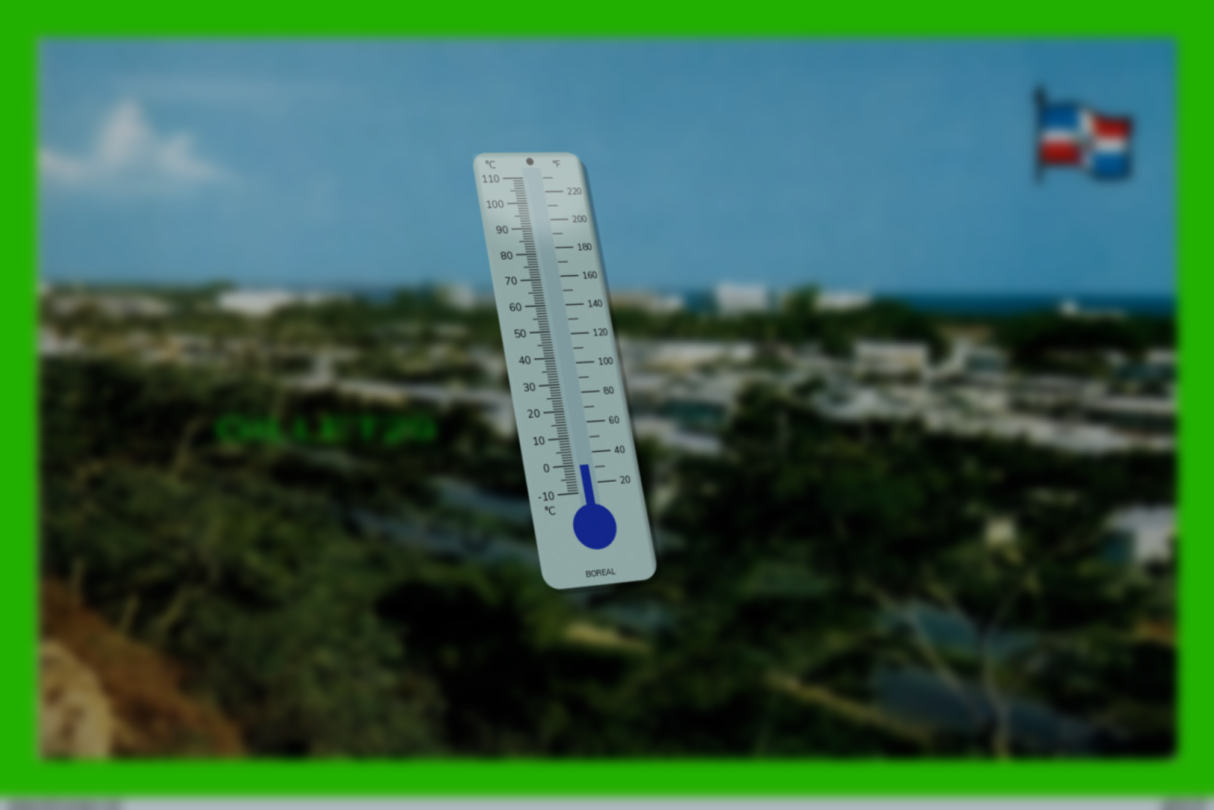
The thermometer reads 0 °C
